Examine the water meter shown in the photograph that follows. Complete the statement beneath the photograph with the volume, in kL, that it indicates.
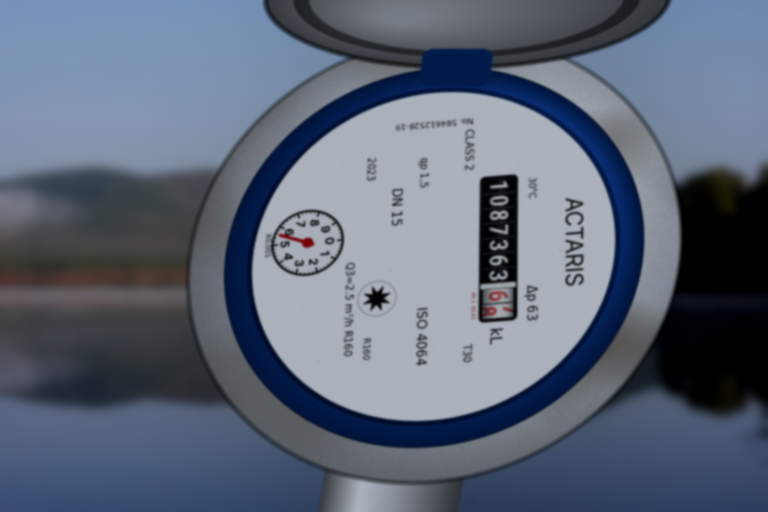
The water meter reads 1087363.675 kL
